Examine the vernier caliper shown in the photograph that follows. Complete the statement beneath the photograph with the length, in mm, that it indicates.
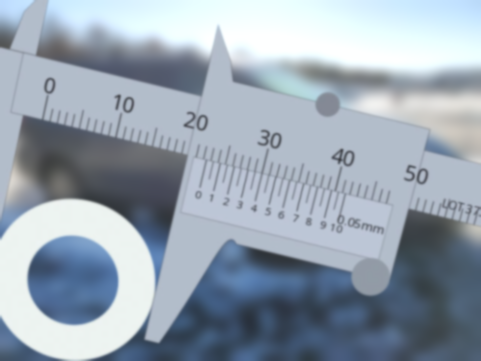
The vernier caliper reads 22.4 mm
